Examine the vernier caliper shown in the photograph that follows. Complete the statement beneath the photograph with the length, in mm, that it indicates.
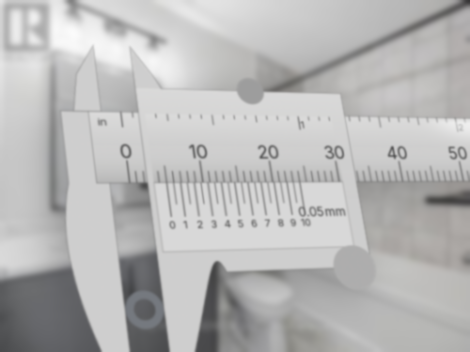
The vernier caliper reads 5.0 mm
